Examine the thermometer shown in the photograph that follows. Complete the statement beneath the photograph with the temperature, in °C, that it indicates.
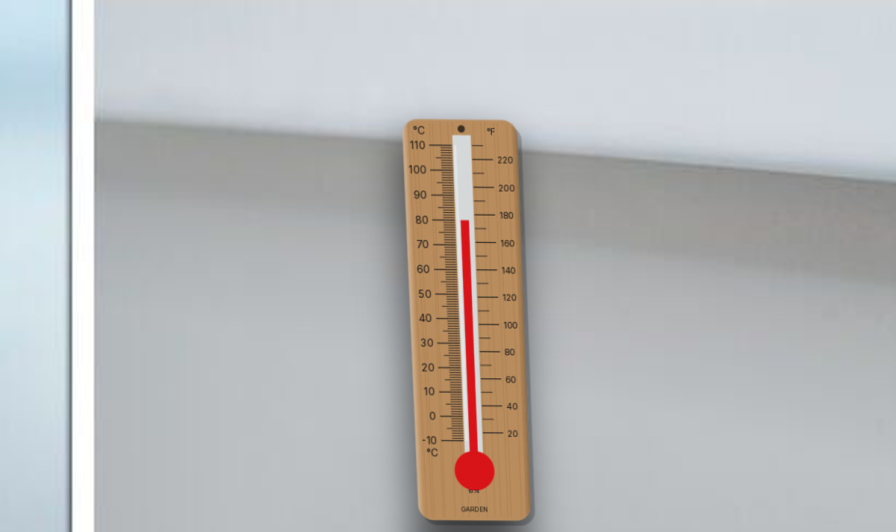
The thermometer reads 80 °C
